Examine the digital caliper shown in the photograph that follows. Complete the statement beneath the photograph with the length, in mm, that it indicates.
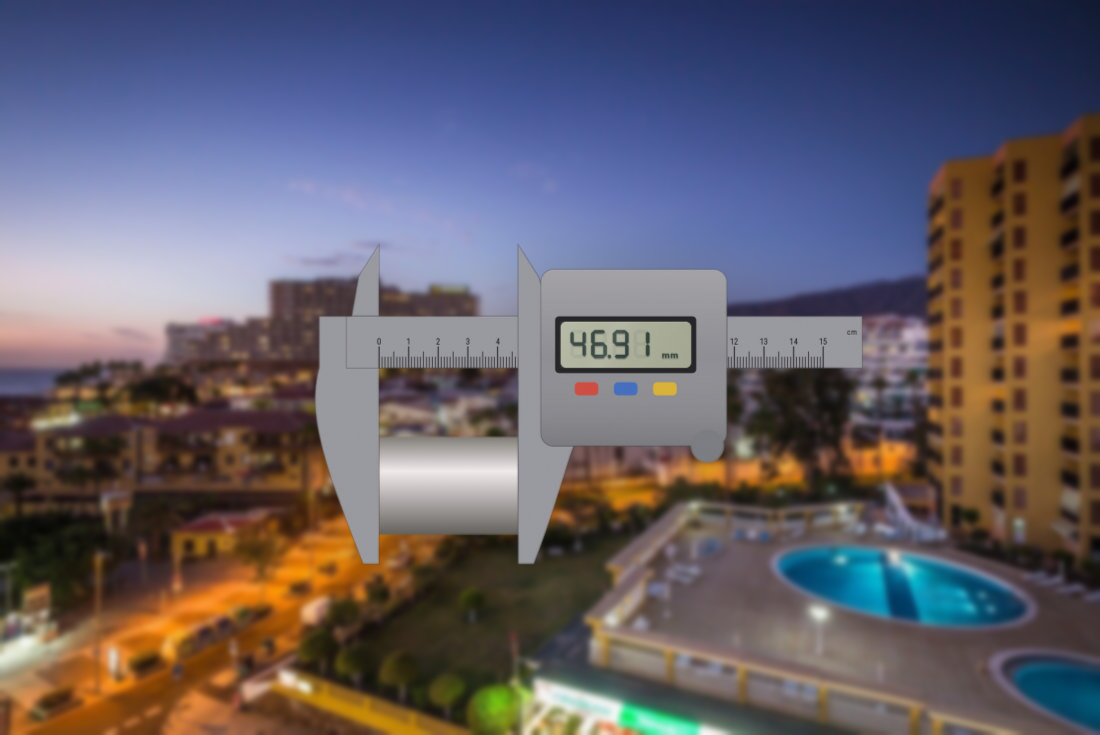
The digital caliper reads 46.91 mm
